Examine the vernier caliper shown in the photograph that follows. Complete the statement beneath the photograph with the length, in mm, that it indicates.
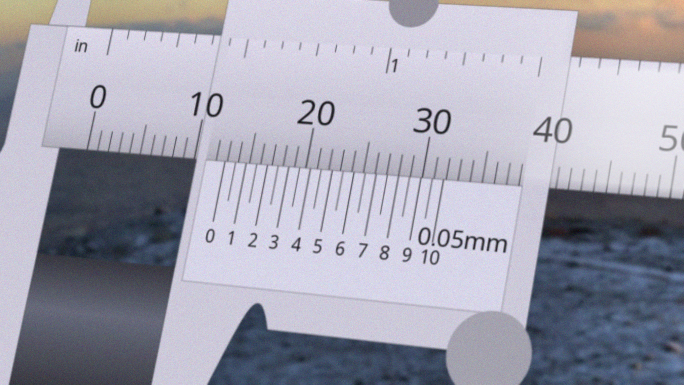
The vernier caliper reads 12.8 mm
